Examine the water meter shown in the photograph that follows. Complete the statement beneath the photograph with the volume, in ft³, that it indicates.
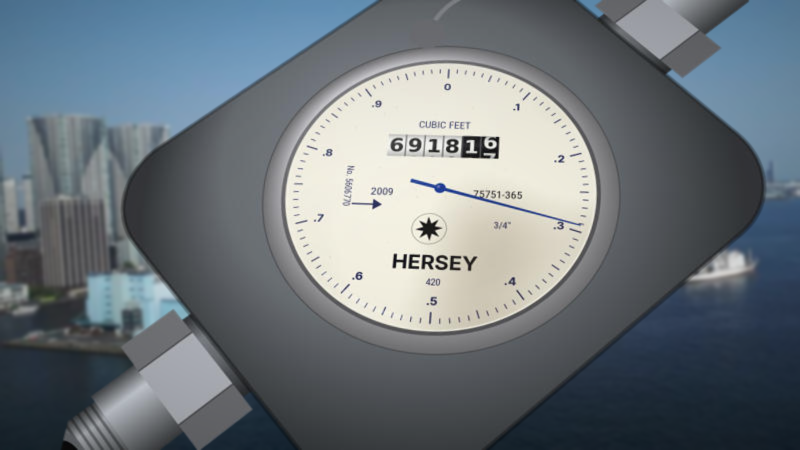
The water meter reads 691816.29 ft³
